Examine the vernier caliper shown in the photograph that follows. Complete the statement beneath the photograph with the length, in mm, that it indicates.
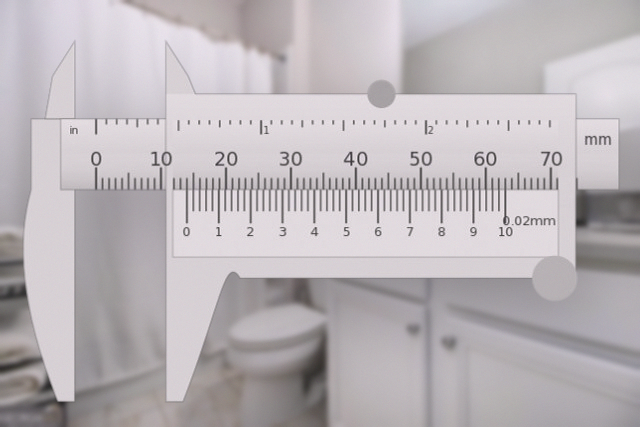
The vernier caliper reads 14.0 mm
